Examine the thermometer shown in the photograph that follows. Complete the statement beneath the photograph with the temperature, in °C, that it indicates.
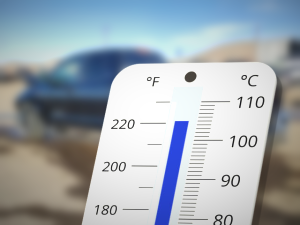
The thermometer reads 105 °C
